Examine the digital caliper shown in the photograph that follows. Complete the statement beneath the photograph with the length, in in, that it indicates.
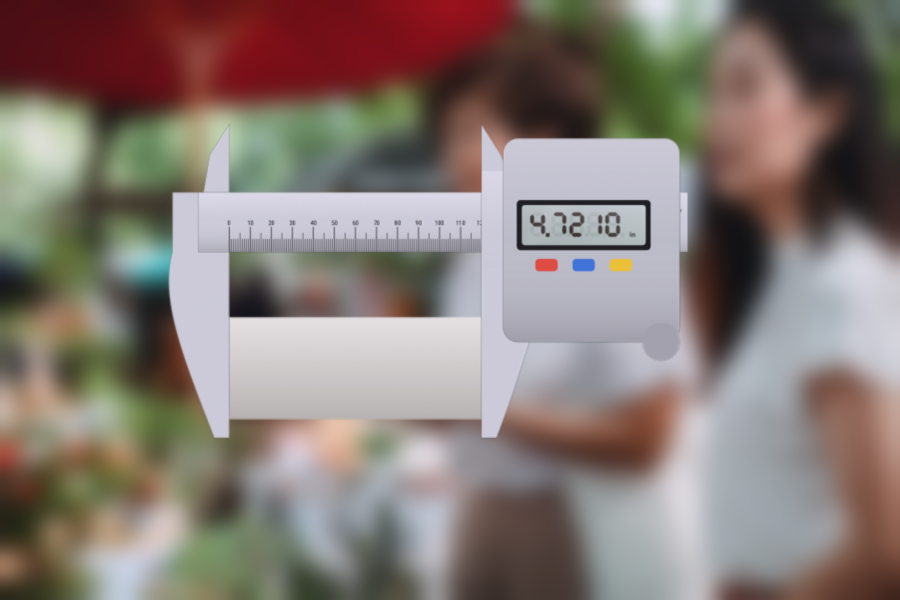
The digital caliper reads 4.7210 in
